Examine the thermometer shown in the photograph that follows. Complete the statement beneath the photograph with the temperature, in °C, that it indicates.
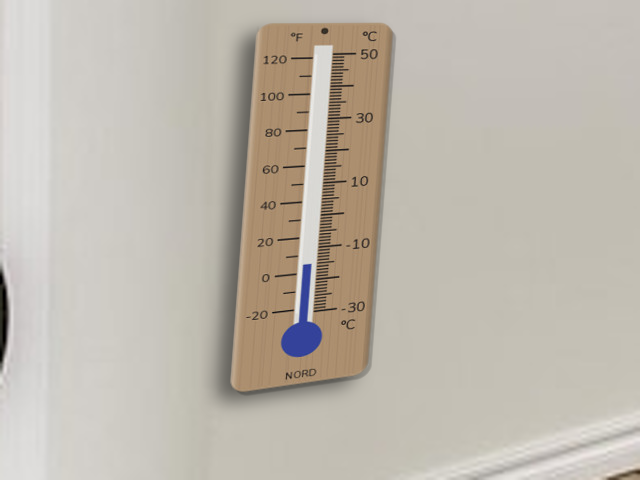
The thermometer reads -15 °C
